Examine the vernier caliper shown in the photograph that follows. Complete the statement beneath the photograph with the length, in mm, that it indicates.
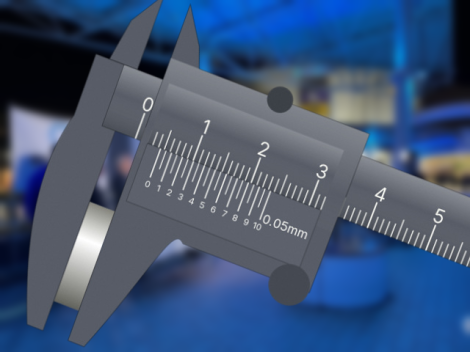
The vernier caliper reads 4.4 mm
